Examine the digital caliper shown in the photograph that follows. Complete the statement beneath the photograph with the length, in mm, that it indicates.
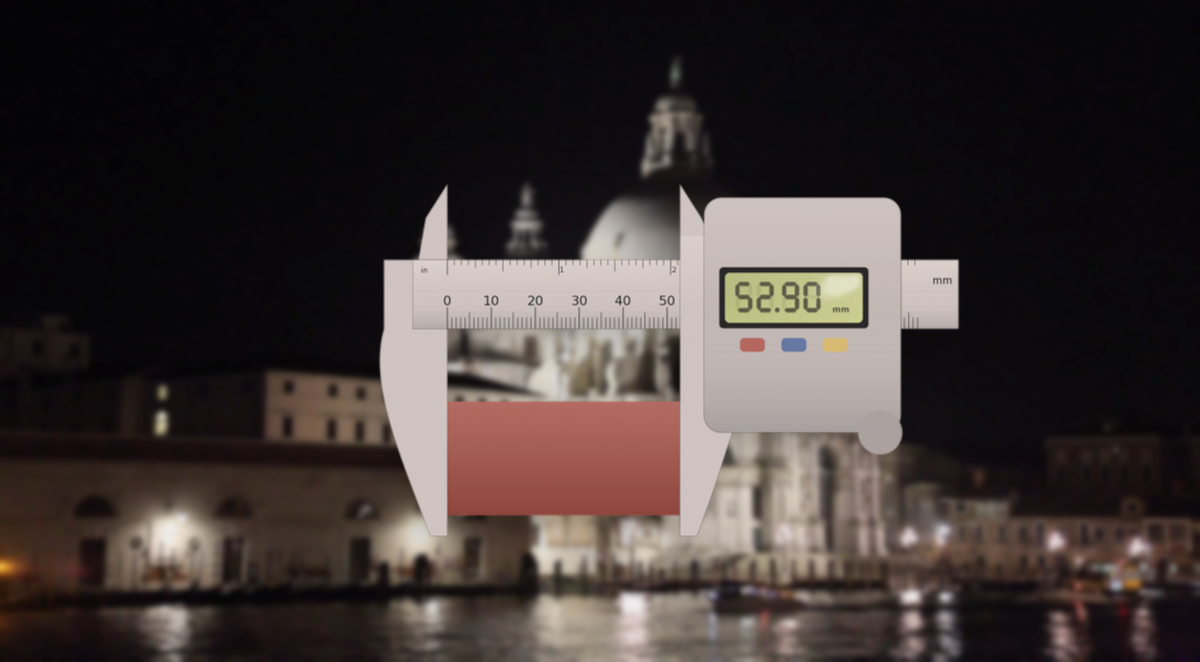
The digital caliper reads 52.90 mm
